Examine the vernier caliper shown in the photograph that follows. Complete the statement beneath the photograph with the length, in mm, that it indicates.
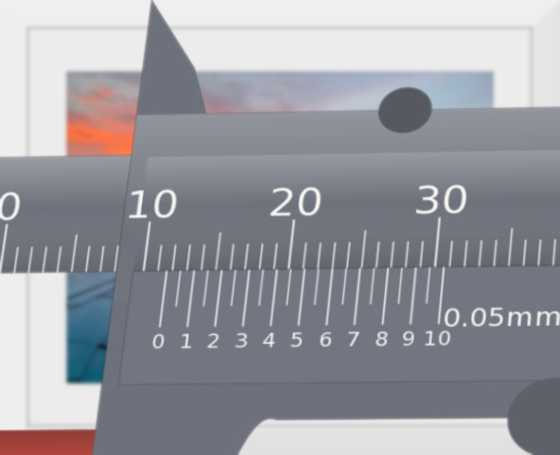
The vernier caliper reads 11.6 mm
